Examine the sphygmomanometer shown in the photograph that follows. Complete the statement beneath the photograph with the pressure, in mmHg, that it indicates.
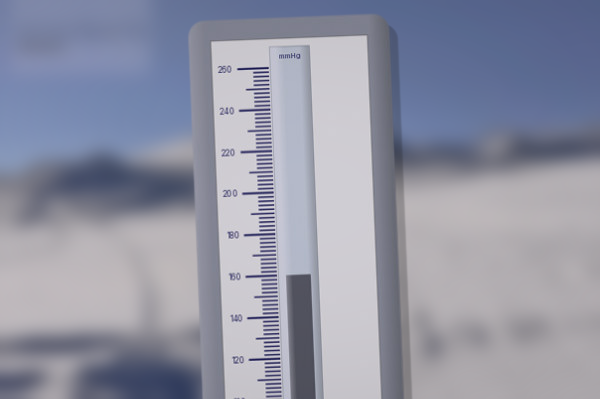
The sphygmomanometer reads 160 mmHg
